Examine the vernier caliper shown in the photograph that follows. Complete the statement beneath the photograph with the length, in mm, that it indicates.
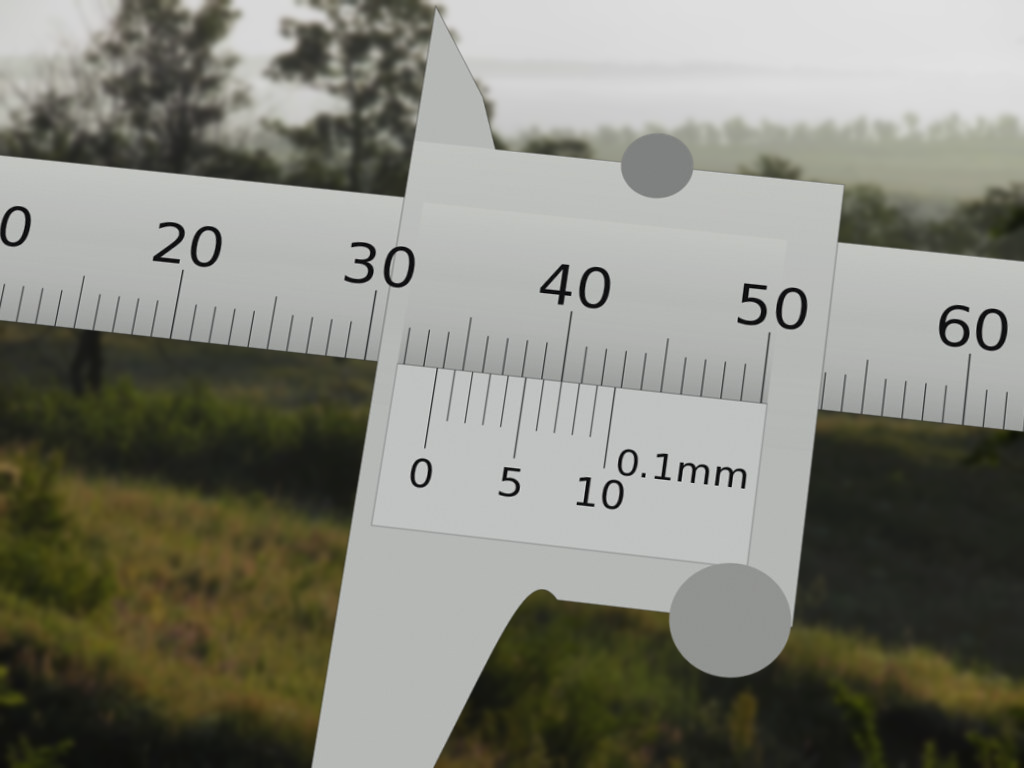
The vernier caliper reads 33.7 mm
